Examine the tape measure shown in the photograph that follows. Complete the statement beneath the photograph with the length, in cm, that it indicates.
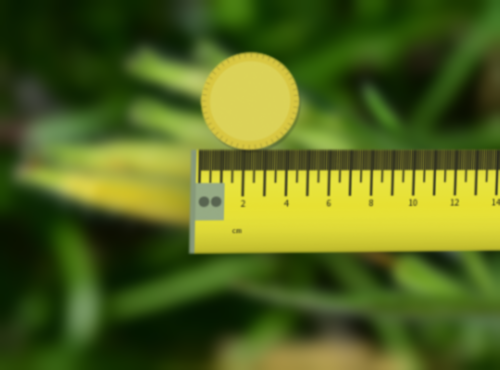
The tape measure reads 4.5 cm
